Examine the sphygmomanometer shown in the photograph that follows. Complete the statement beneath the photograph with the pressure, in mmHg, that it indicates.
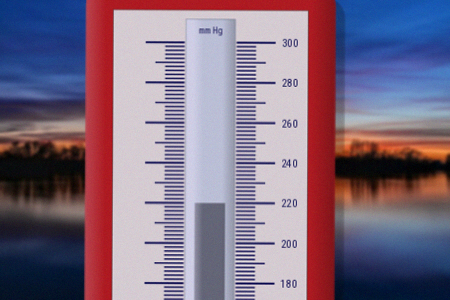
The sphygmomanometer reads 220 mmHg
